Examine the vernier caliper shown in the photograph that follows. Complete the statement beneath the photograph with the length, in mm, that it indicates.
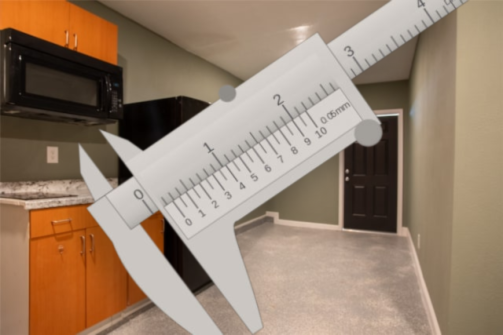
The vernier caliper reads 2.8 mm
